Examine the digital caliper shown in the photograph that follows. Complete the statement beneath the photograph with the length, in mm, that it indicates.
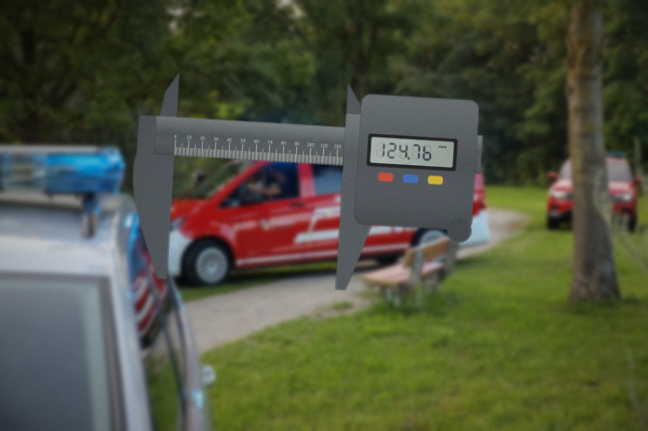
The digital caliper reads 124.76 mm
